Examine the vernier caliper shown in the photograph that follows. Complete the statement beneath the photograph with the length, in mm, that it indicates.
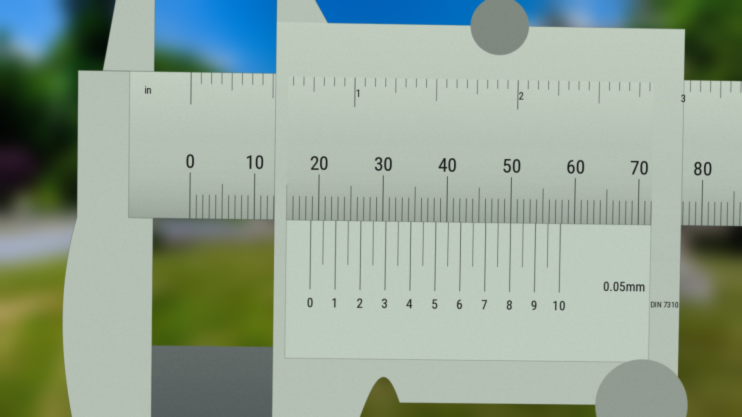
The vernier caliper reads 18.8 mm
